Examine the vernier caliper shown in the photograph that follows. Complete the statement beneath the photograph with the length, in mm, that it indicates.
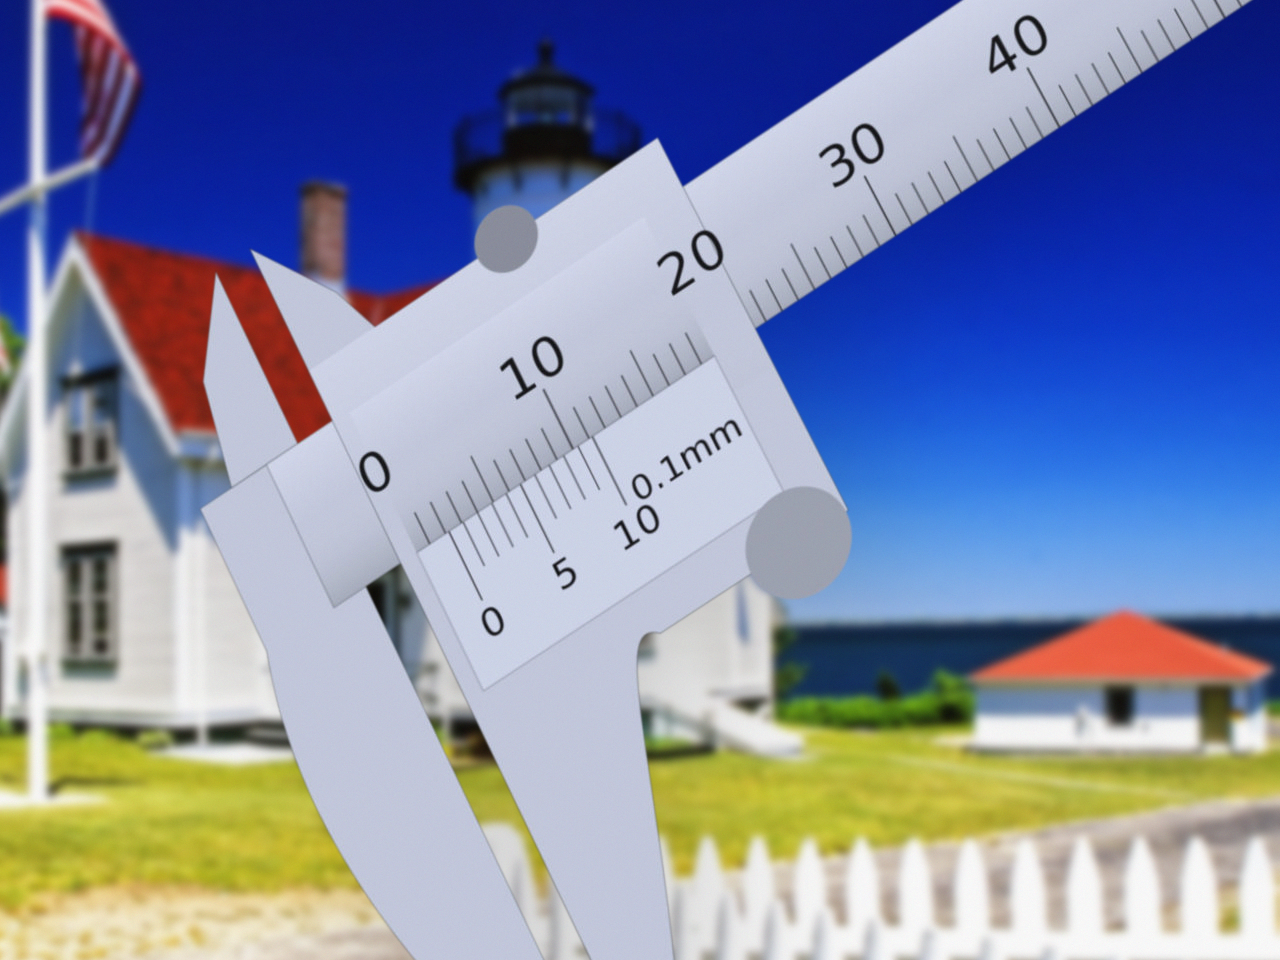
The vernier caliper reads 2.2 mm
